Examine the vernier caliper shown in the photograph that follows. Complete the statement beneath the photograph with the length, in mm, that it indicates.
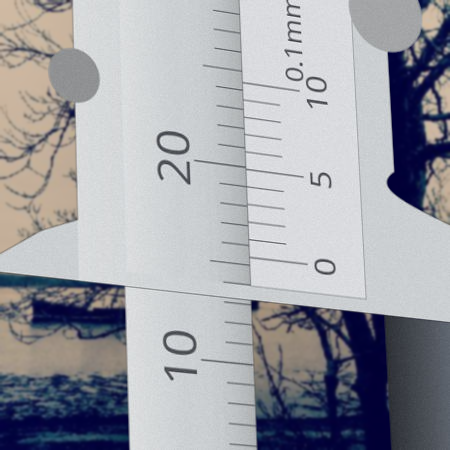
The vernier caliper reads 15.4 mm
